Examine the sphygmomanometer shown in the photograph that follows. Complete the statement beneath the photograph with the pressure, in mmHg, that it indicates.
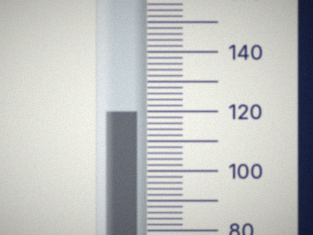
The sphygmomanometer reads 120 mmHg
